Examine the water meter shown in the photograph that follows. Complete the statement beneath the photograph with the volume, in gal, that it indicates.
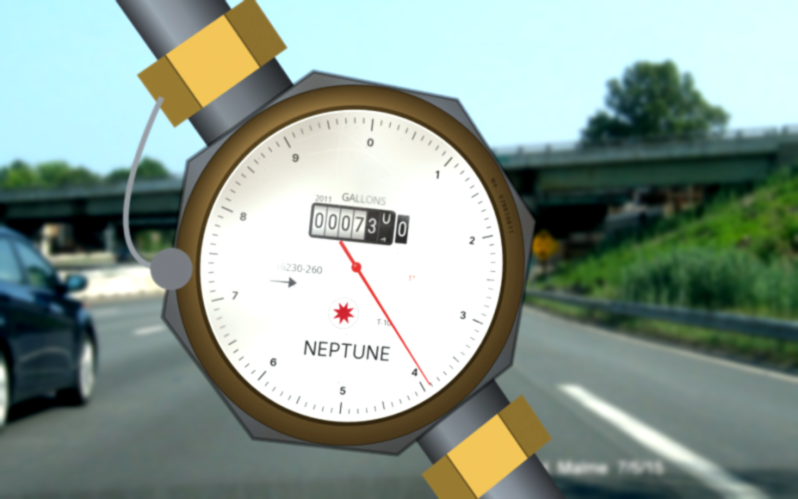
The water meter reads 7303.9 gal
